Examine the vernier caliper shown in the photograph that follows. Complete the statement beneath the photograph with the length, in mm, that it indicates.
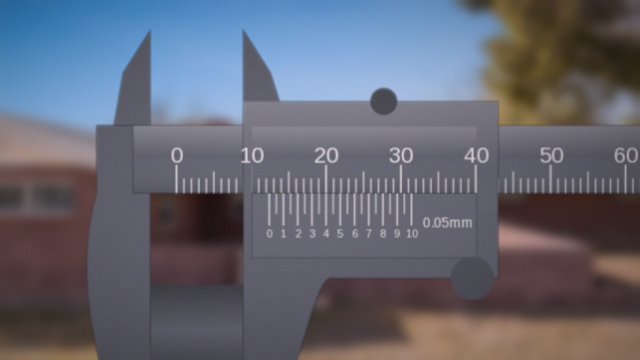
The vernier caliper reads 12.4 mm
